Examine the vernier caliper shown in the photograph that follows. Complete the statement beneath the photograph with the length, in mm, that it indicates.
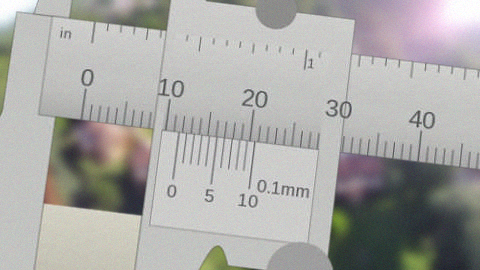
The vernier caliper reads 11.6 mm
